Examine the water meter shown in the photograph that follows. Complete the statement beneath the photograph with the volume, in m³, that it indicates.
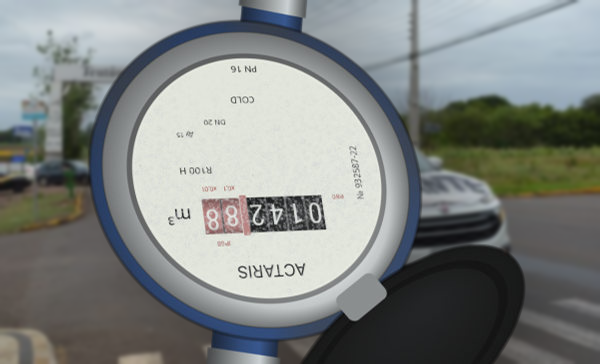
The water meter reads 142.88 m³
